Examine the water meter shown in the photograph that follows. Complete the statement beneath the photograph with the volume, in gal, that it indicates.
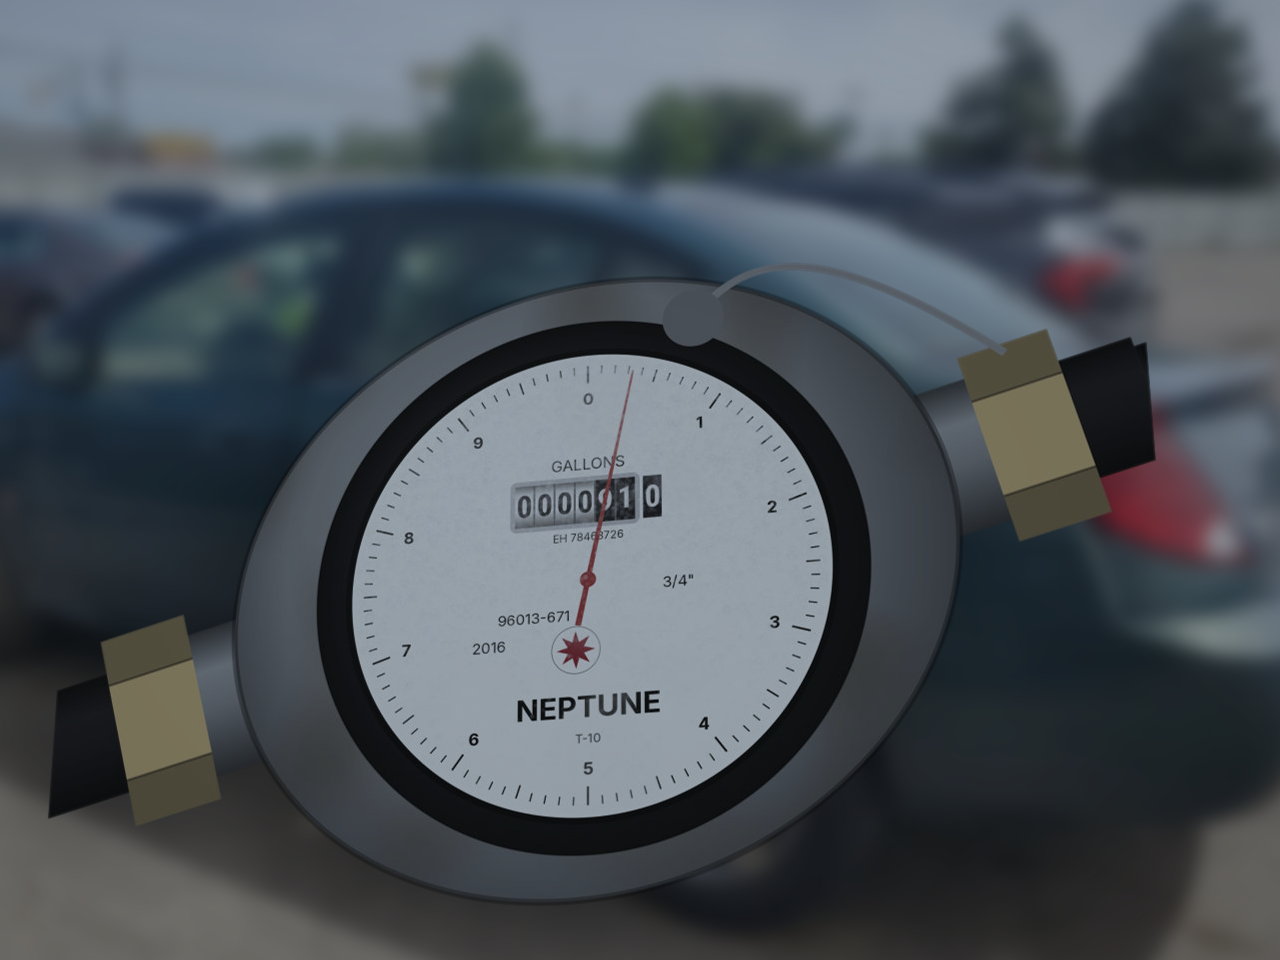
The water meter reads 910.3 gal
